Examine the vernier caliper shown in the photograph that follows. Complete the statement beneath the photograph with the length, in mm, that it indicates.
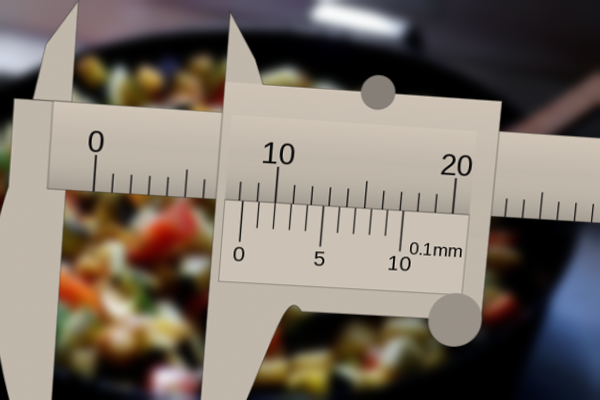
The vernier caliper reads 8.2 mm
